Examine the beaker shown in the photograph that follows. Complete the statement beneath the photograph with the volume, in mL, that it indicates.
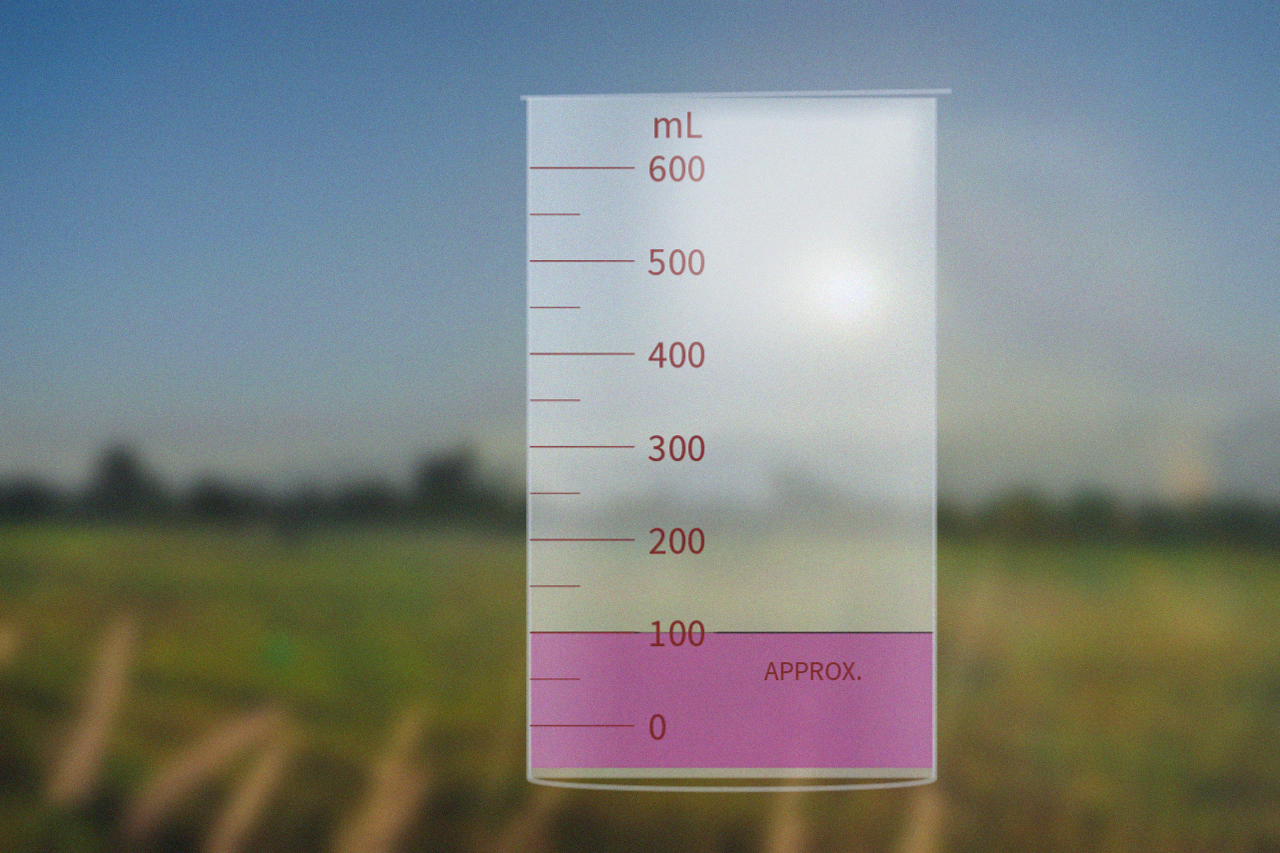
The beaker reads 100 mL
